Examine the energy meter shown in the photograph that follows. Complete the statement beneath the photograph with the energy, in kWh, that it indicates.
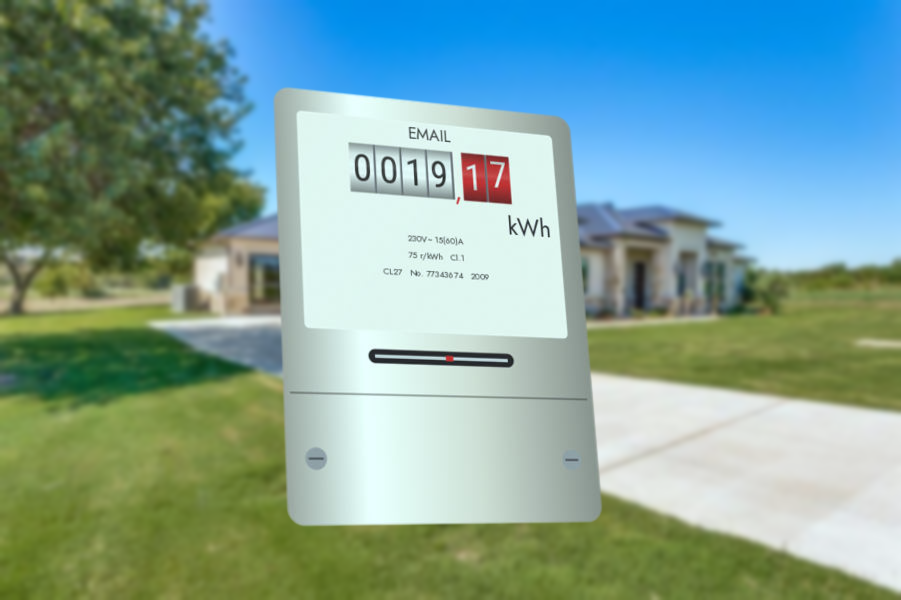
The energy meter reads 19.17 kWh
